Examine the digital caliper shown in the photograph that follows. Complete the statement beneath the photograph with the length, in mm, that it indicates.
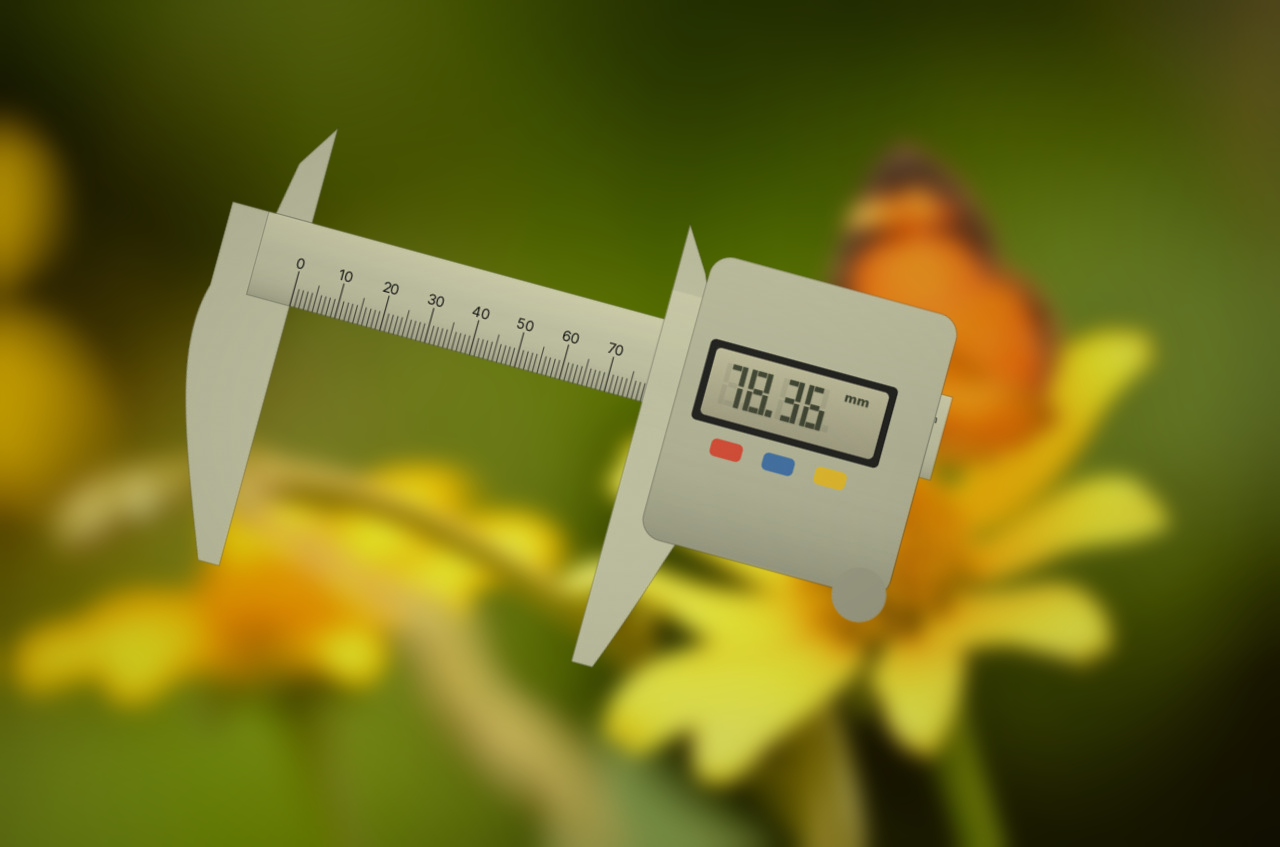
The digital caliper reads 78.36 mm
